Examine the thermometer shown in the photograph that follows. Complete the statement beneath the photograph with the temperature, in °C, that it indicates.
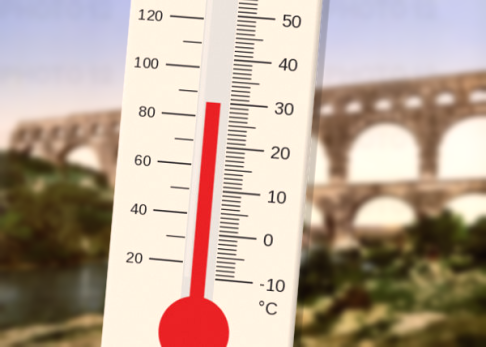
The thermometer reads 30 °C
